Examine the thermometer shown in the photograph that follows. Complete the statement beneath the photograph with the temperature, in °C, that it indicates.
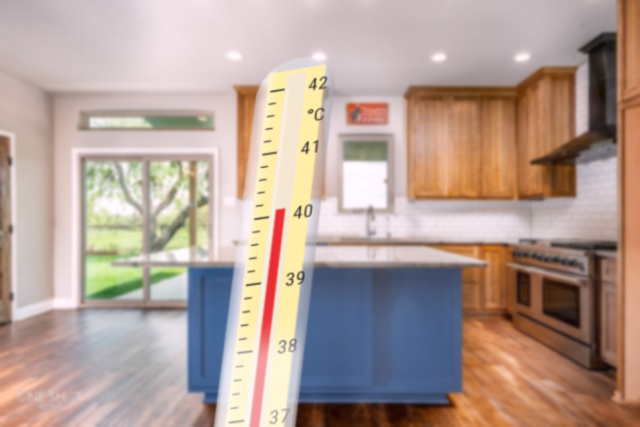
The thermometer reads 40.1 °C
